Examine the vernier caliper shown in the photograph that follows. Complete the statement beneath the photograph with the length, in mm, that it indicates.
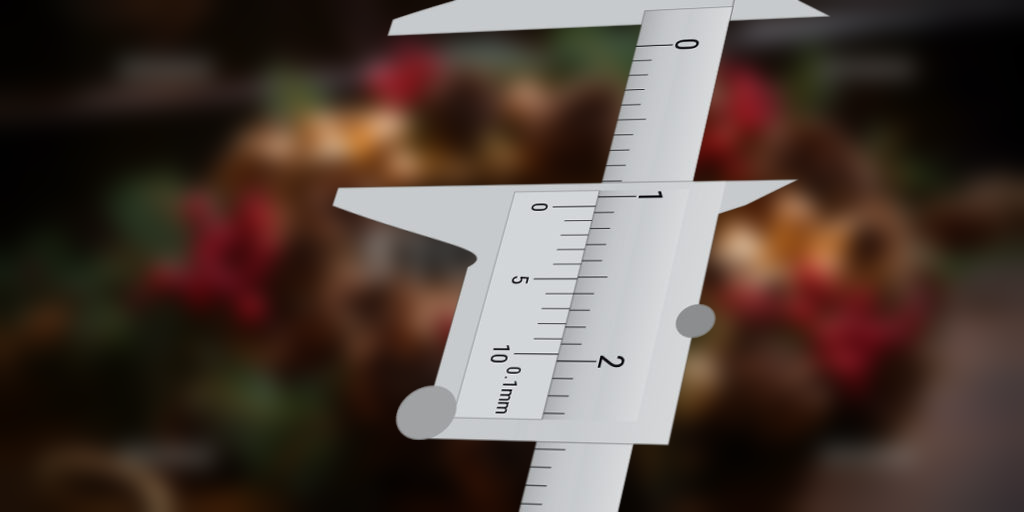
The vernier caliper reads 10.6 mm
